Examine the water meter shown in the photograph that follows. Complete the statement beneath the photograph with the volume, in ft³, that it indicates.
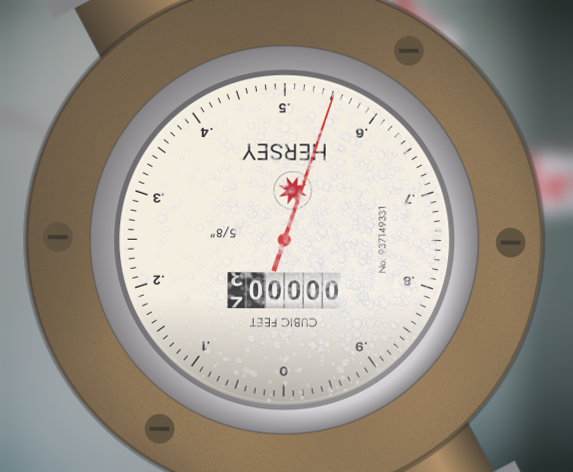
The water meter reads 2.55 ft³
